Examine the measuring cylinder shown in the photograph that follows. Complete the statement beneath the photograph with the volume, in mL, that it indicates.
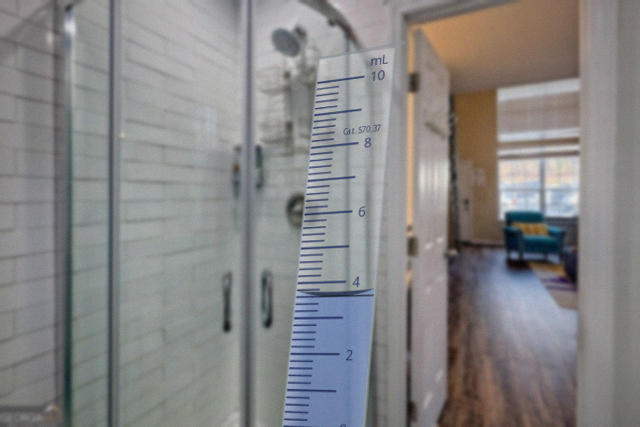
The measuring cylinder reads 3.6 mL
